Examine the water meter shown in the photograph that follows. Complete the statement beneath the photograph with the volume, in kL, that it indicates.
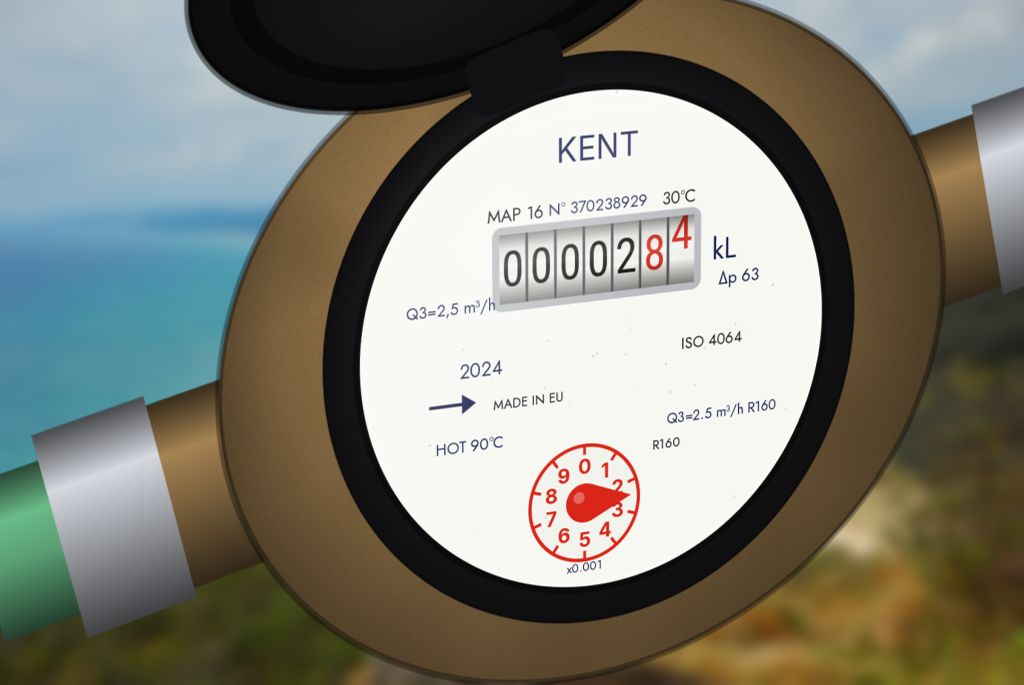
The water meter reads 2.842 kL
